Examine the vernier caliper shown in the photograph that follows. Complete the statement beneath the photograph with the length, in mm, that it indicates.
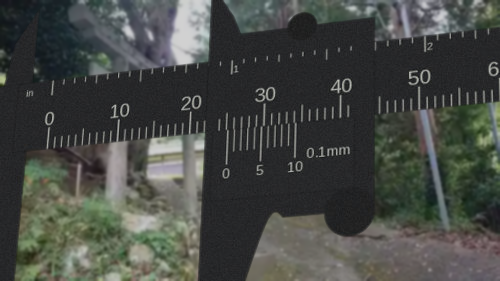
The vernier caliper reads 25.2 mm
